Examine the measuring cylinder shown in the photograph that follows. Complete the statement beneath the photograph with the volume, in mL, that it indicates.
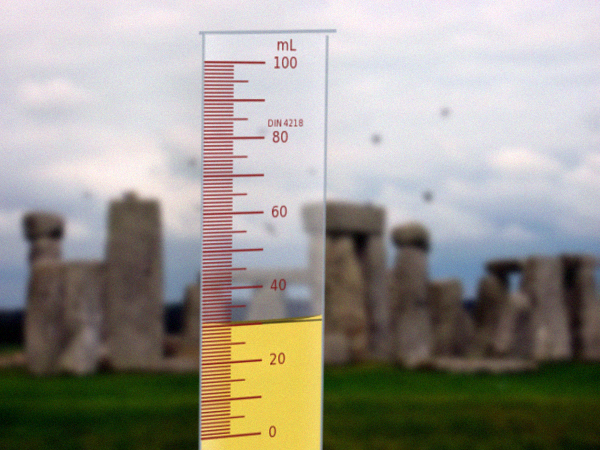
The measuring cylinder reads 30 mL
